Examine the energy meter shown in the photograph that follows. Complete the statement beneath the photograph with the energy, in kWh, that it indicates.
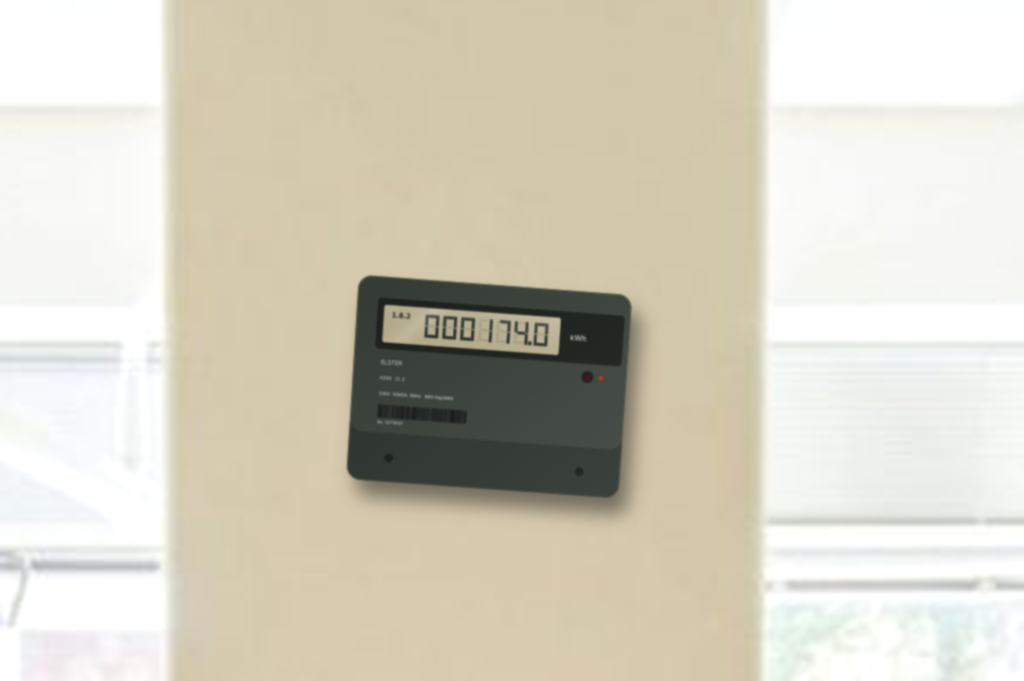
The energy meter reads 174.0 kWh
